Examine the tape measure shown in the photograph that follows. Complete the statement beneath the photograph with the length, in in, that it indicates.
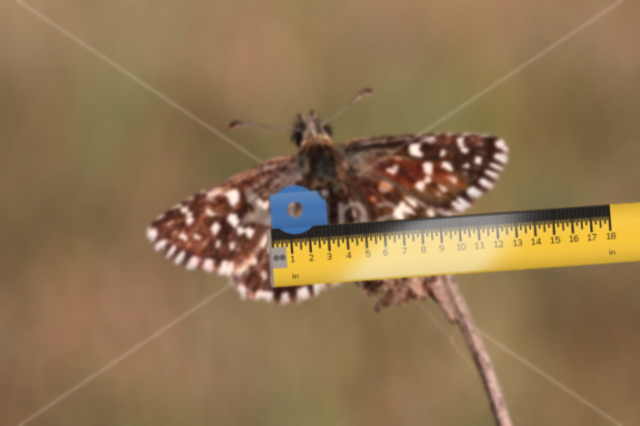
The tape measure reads 3 in
